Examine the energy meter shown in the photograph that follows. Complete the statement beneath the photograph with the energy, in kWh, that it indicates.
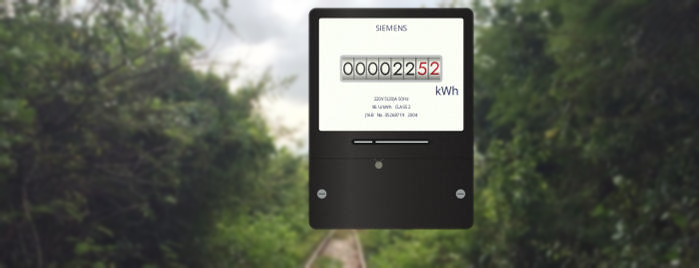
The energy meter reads 22.52 kWh
